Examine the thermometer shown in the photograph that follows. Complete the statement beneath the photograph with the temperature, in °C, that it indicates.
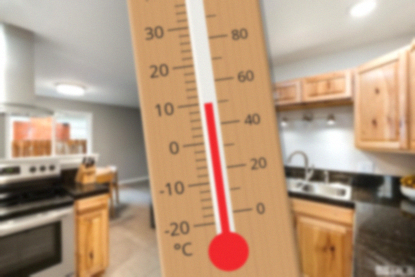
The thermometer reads 10 °C
